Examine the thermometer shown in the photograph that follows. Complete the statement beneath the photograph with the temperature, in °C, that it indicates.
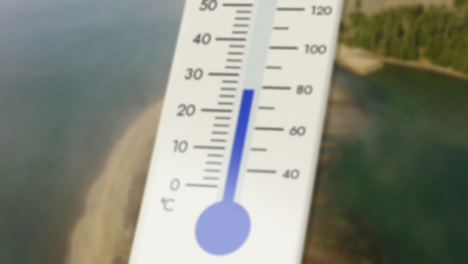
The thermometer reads 26 °C
